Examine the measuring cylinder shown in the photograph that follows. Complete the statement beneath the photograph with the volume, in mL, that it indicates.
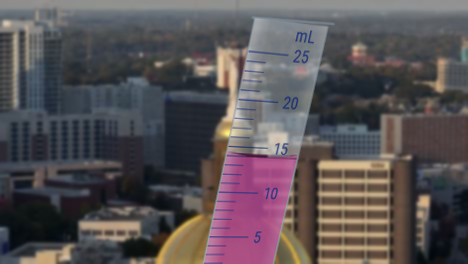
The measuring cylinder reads 14 mL
